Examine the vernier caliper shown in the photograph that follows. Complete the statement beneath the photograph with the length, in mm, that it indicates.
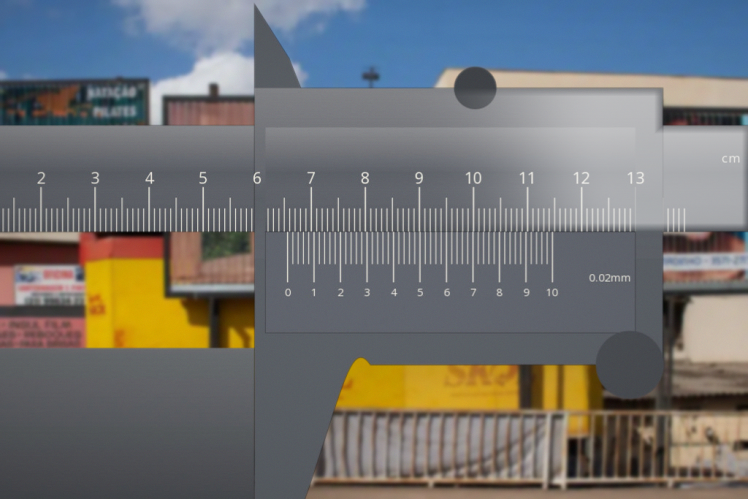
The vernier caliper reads 65.6 mm
